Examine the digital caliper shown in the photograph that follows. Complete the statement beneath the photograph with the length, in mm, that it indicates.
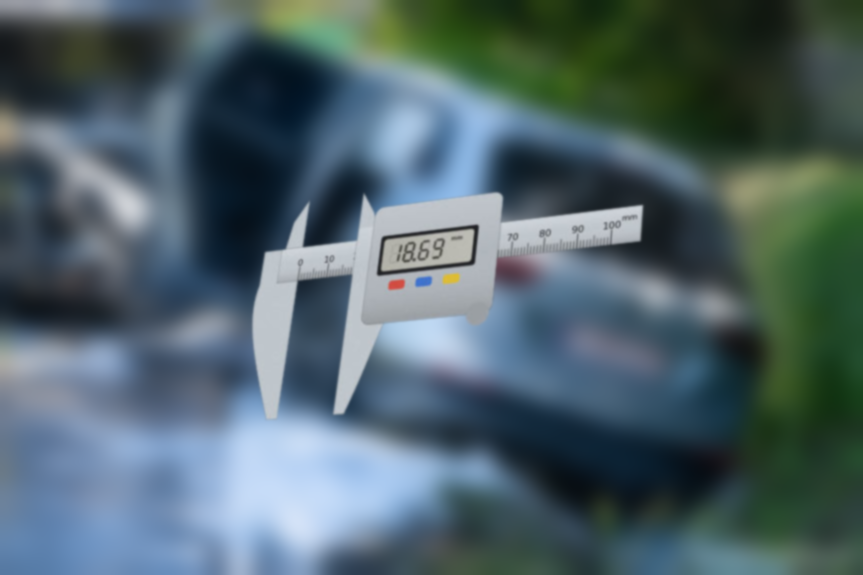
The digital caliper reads 18.69 mm
